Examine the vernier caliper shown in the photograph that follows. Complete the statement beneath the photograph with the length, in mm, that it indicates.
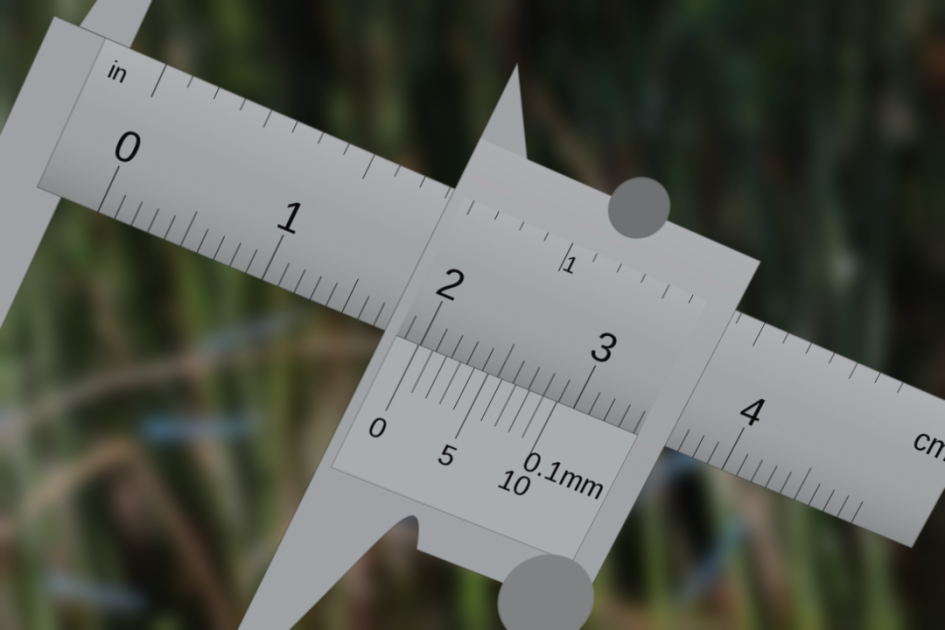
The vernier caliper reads 19.9 mm
